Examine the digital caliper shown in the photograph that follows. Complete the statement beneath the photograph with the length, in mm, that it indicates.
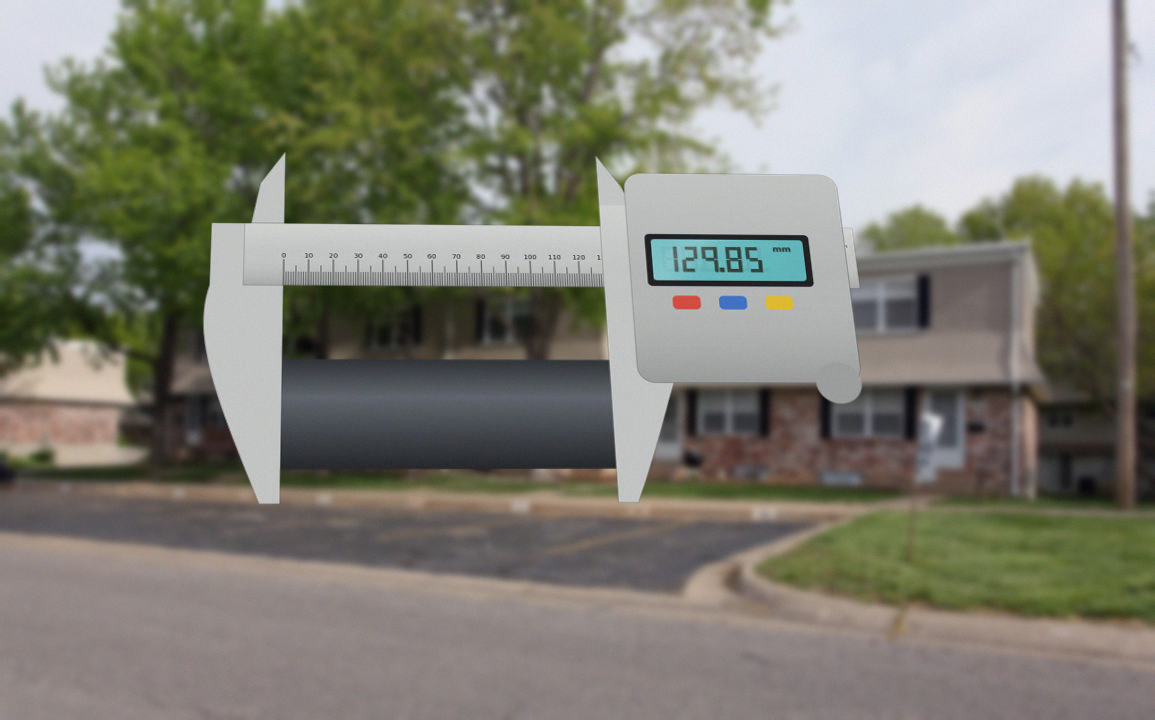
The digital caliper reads 129.85 mm
